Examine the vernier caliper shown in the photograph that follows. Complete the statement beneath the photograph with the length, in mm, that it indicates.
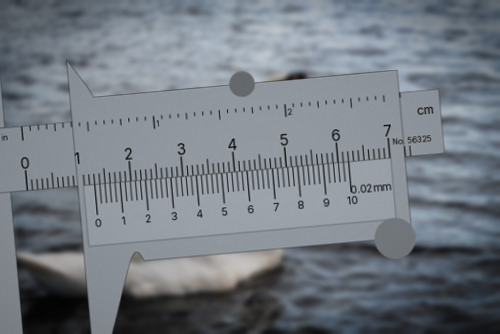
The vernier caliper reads 13.0 mm
